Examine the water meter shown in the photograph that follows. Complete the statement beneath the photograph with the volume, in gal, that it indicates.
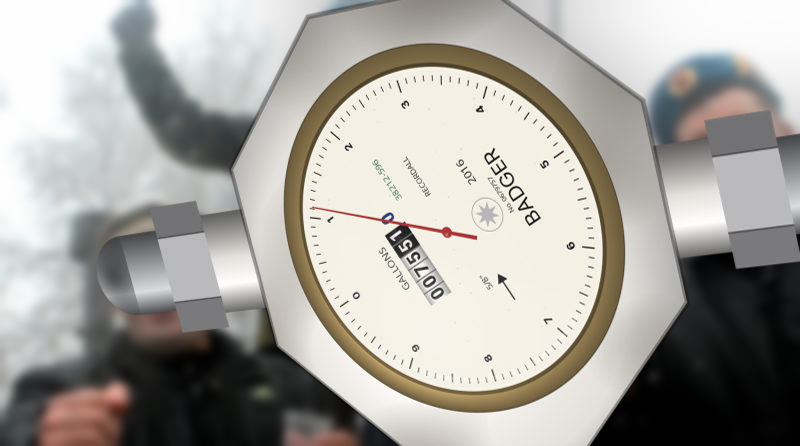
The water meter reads 75511.1 gal
